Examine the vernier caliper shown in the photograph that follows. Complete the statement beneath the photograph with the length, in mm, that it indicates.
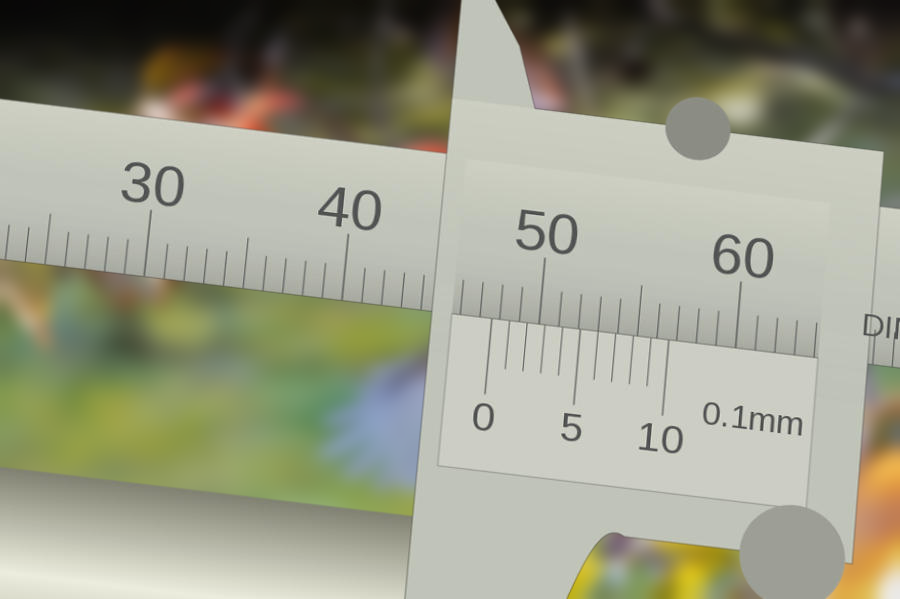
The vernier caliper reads 47.6 mm
